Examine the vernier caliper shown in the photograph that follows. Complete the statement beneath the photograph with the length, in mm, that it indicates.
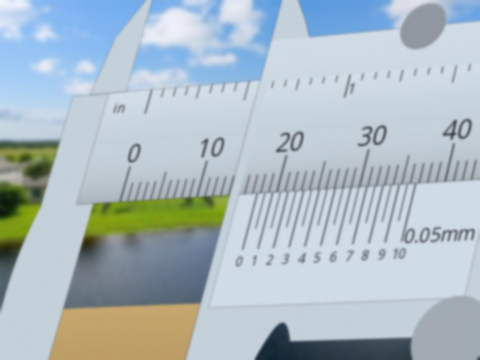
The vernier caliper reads 17.6 mm
